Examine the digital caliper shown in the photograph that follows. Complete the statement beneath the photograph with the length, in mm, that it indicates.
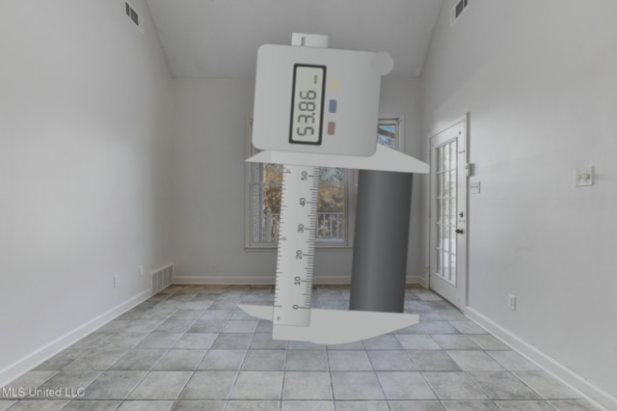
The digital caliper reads 53.86 mm
